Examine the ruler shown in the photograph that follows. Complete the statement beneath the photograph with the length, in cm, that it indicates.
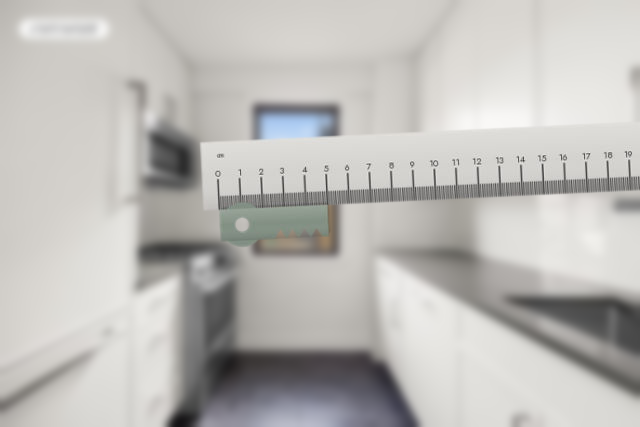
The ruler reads 5 cm
